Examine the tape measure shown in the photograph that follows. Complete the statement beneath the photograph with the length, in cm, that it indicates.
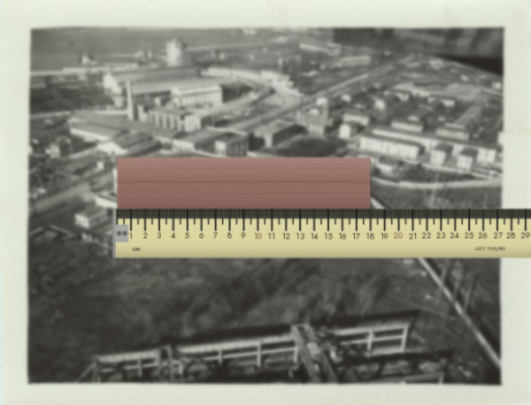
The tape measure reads 18 cm
